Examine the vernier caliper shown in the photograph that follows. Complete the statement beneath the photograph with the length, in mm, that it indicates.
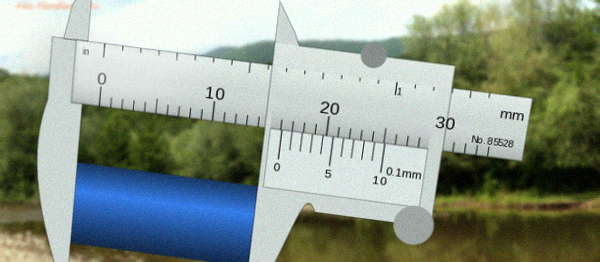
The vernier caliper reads 16.1 mm
